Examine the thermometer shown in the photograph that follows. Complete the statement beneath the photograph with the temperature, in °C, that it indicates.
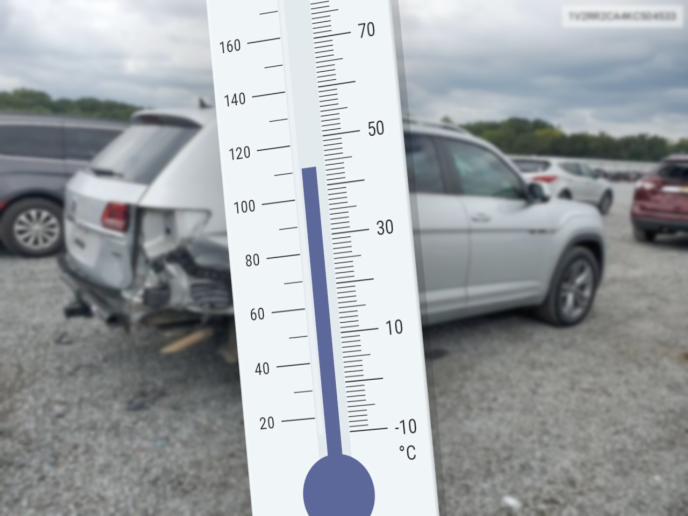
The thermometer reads 44 °C
